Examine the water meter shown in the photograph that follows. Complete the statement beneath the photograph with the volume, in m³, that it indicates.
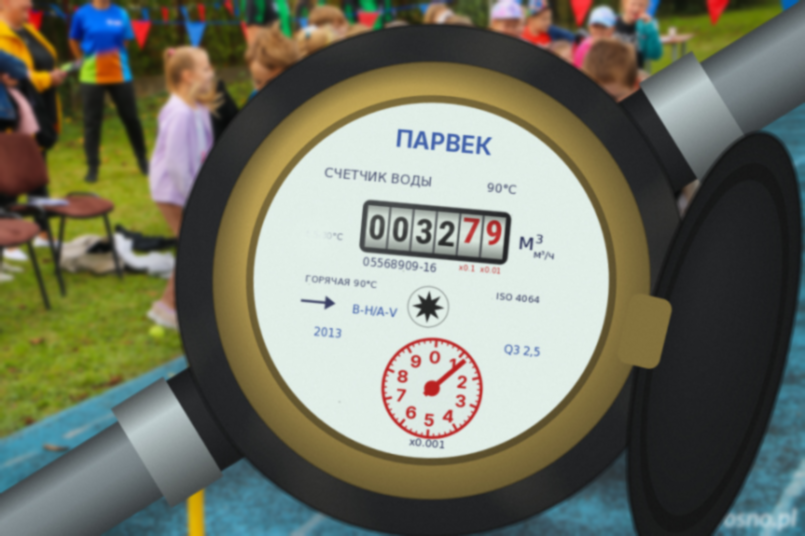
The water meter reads 32.791 m³
